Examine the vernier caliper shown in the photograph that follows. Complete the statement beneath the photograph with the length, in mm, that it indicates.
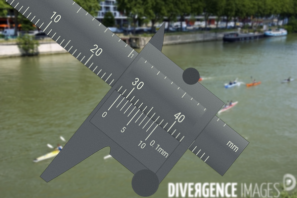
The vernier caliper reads 28.8 mm
